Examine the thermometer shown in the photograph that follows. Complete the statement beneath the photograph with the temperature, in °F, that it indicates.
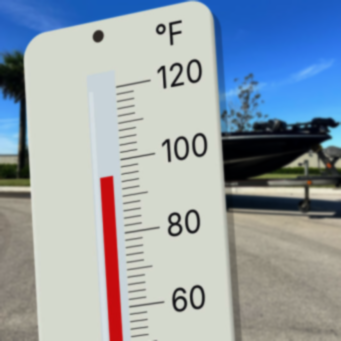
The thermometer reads 96 °F
